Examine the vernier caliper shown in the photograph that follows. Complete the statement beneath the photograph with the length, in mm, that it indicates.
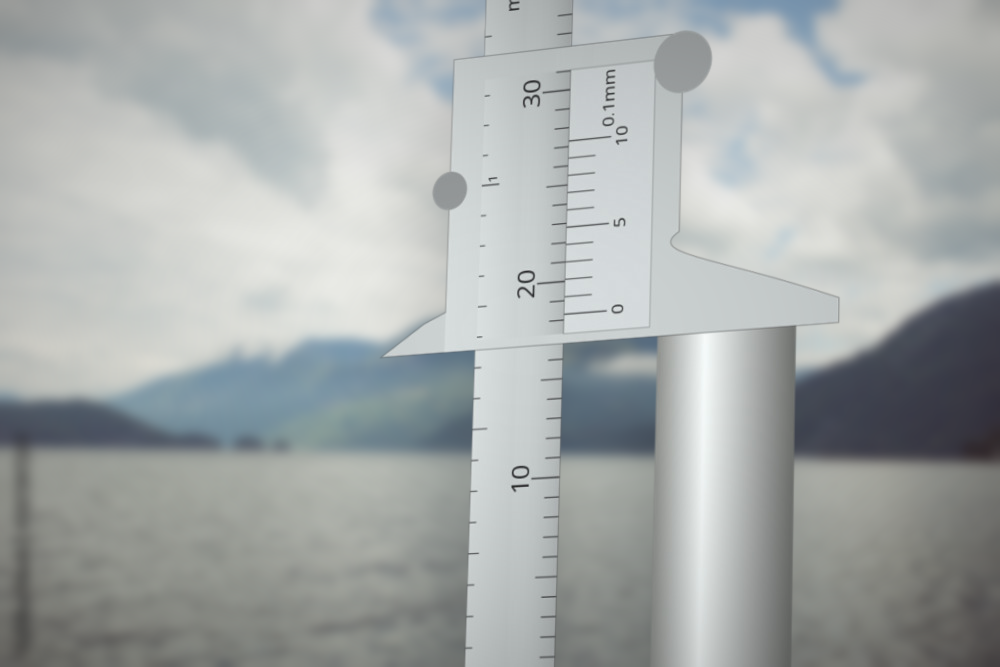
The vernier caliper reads 18.3 mm
